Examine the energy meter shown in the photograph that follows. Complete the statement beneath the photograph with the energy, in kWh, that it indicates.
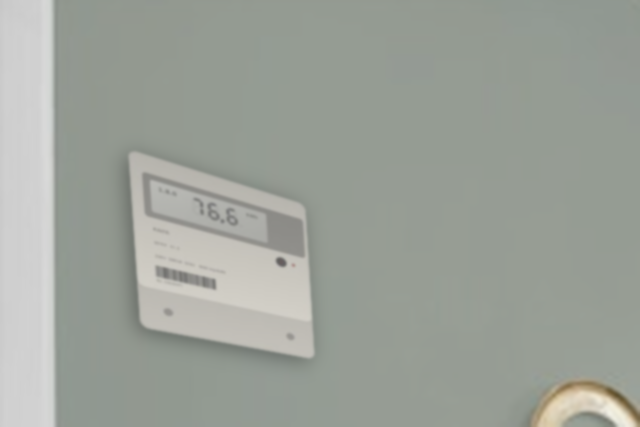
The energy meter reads 76.6 kWh
